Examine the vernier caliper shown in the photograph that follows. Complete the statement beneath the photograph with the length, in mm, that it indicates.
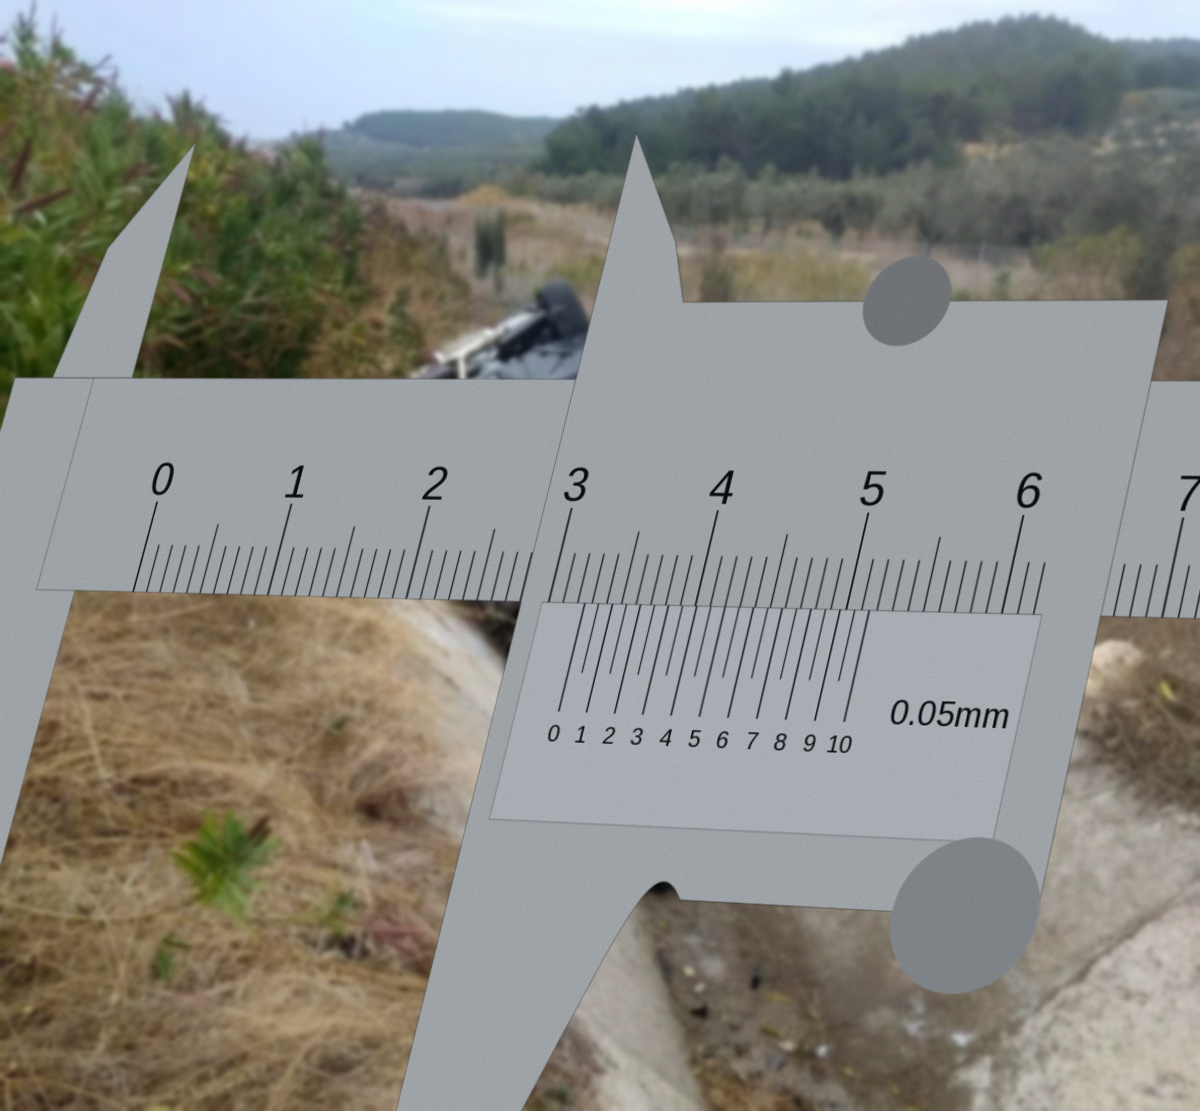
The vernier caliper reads 32.5 mm
